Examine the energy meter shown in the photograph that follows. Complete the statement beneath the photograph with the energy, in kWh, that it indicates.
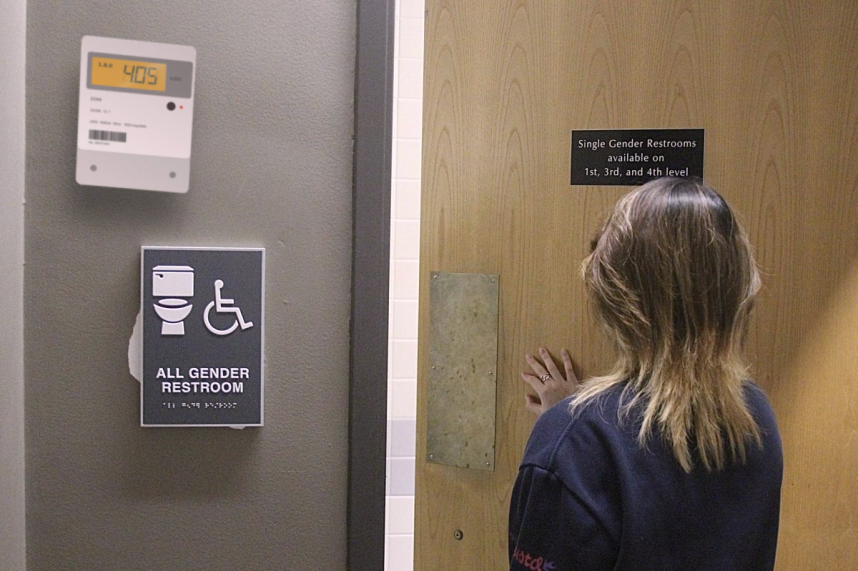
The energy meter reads 405 kWh
